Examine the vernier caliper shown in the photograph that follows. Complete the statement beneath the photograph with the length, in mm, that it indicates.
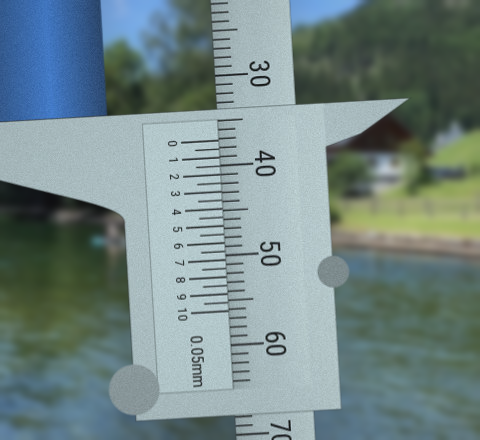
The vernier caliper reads 37.2 mm
